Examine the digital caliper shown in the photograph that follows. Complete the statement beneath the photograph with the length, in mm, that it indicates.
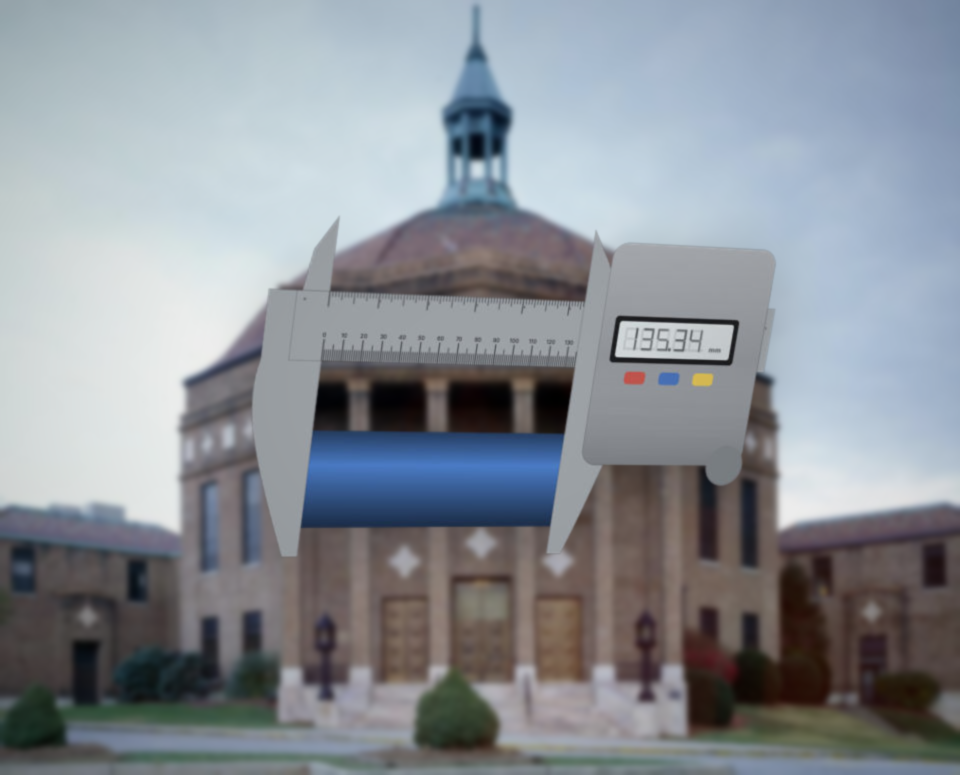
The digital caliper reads 135.34 mm
